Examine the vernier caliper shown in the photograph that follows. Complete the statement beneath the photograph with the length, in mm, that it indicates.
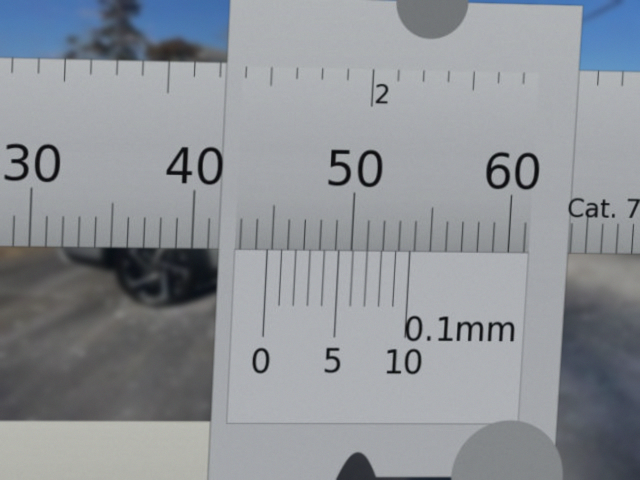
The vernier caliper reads 44.7 mm
